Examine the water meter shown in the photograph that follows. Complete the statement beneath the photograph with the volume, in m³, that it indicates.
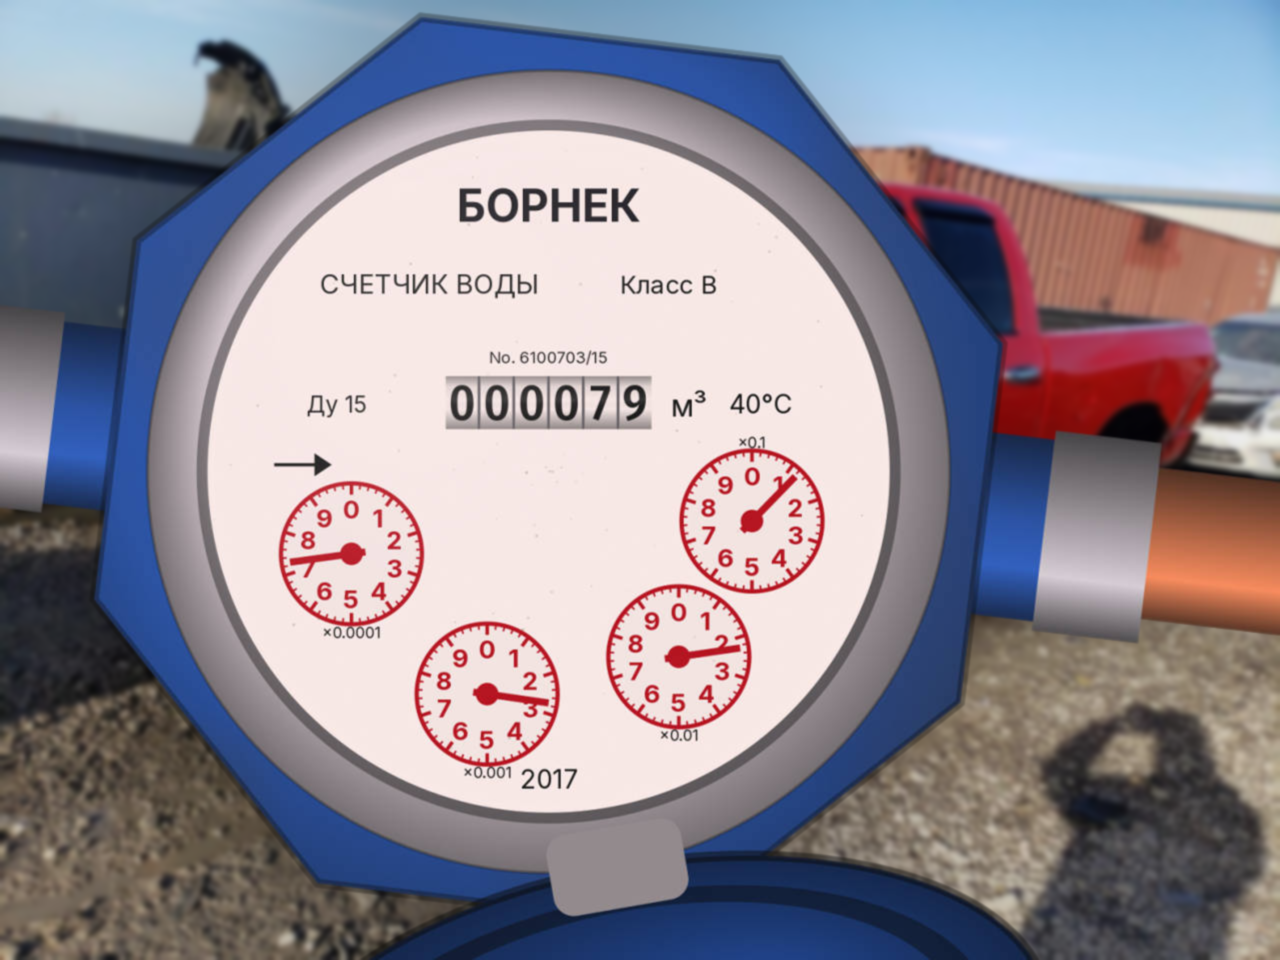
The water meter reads 79.1227 m³
